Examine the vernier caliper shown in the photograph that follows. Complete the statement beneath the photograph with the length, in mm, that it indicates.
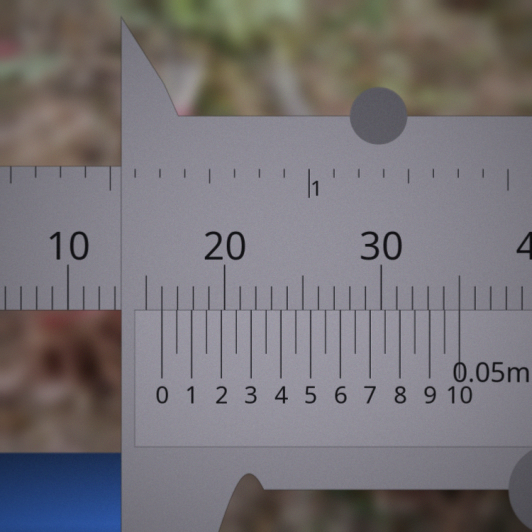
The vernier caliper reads 16.0 mm
